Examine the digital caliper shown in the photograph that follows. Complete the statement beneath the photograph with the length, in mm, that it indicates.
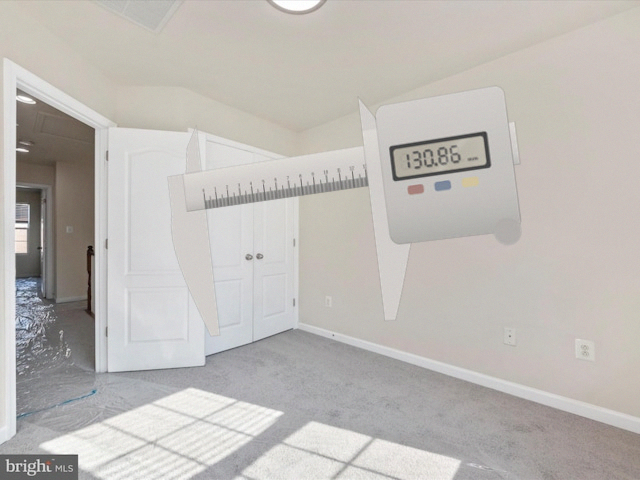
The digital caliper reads 130.86 mm
